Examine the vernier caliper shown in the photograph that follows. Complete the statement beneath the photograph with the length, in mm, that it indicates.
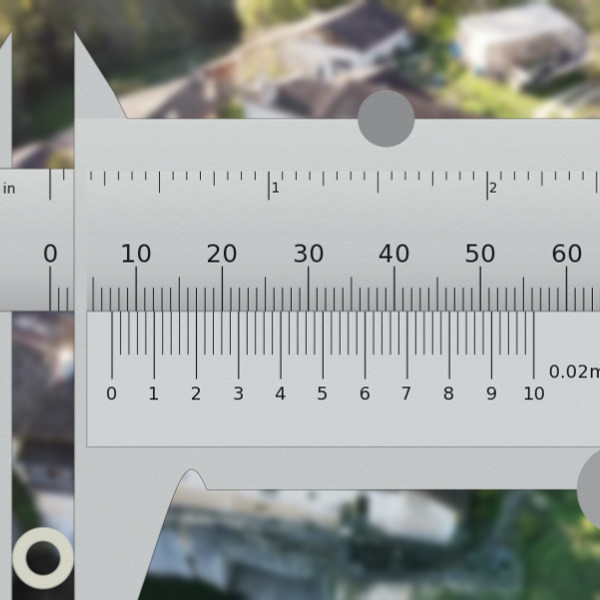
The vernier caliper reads 7.2 mm
